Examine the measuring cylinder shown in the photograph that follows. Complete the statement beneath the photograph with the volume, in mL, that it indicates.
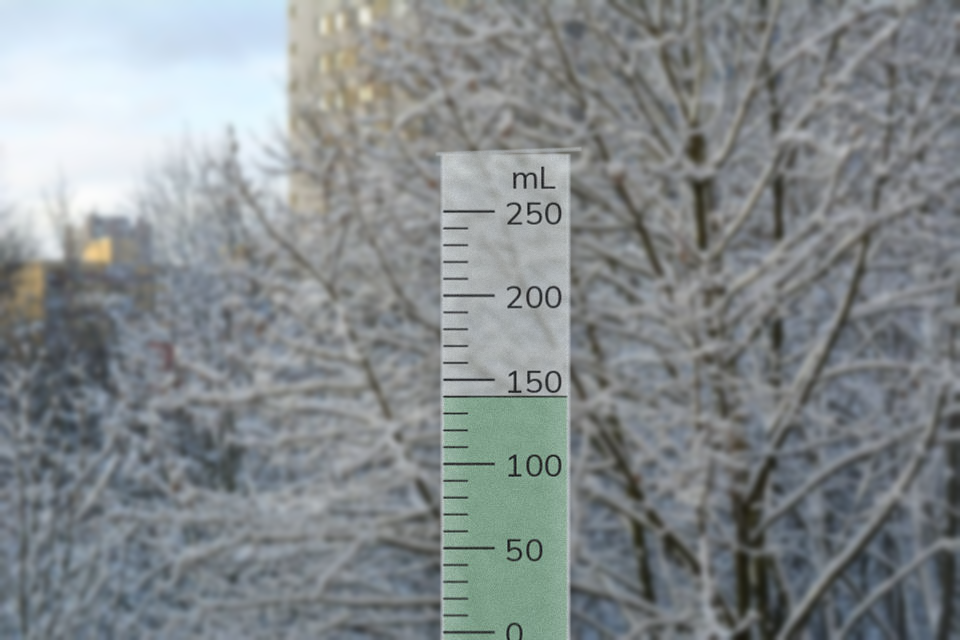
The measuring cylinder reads 140 mL
